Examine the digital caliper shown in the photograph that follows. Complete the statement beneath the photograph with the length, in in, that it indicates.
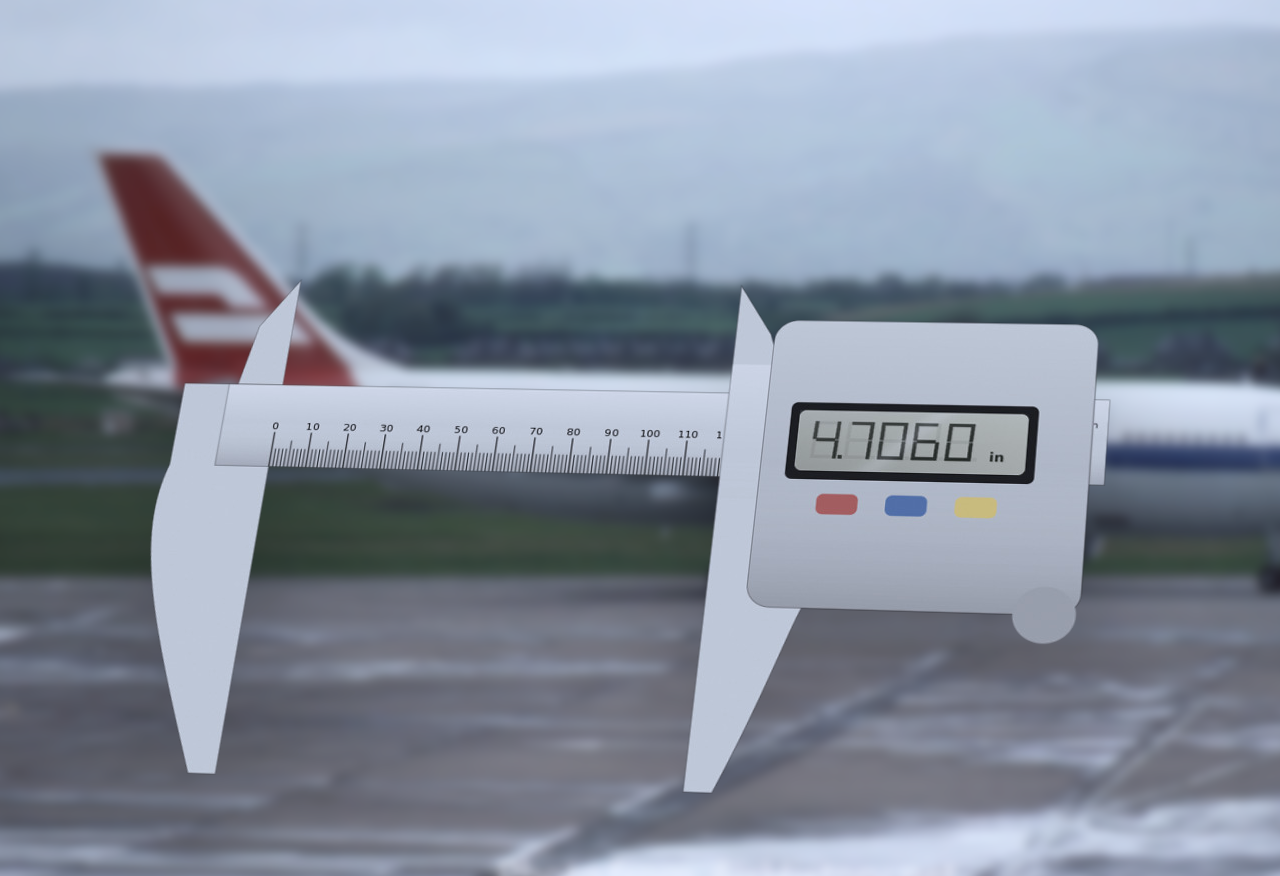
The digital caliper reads 4.7060 in
